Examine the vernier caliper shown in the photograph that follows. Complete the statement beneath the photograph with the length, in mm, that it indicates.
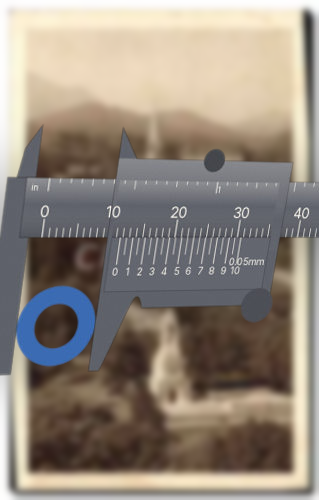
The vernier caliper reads 11.6 mm
